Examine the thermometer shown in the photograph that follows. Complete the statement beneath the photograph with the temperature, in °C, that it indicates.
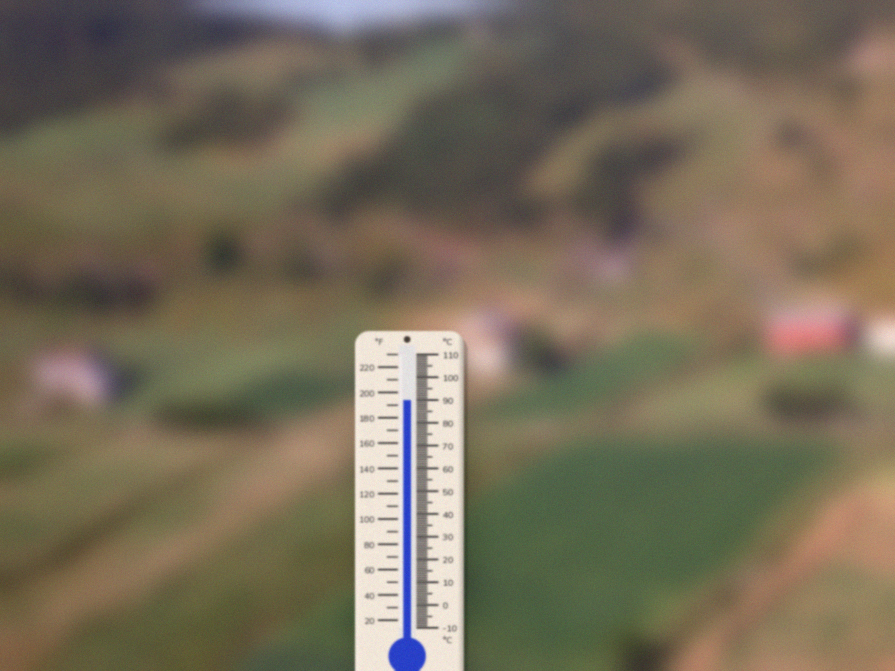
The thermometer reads 90 °C
